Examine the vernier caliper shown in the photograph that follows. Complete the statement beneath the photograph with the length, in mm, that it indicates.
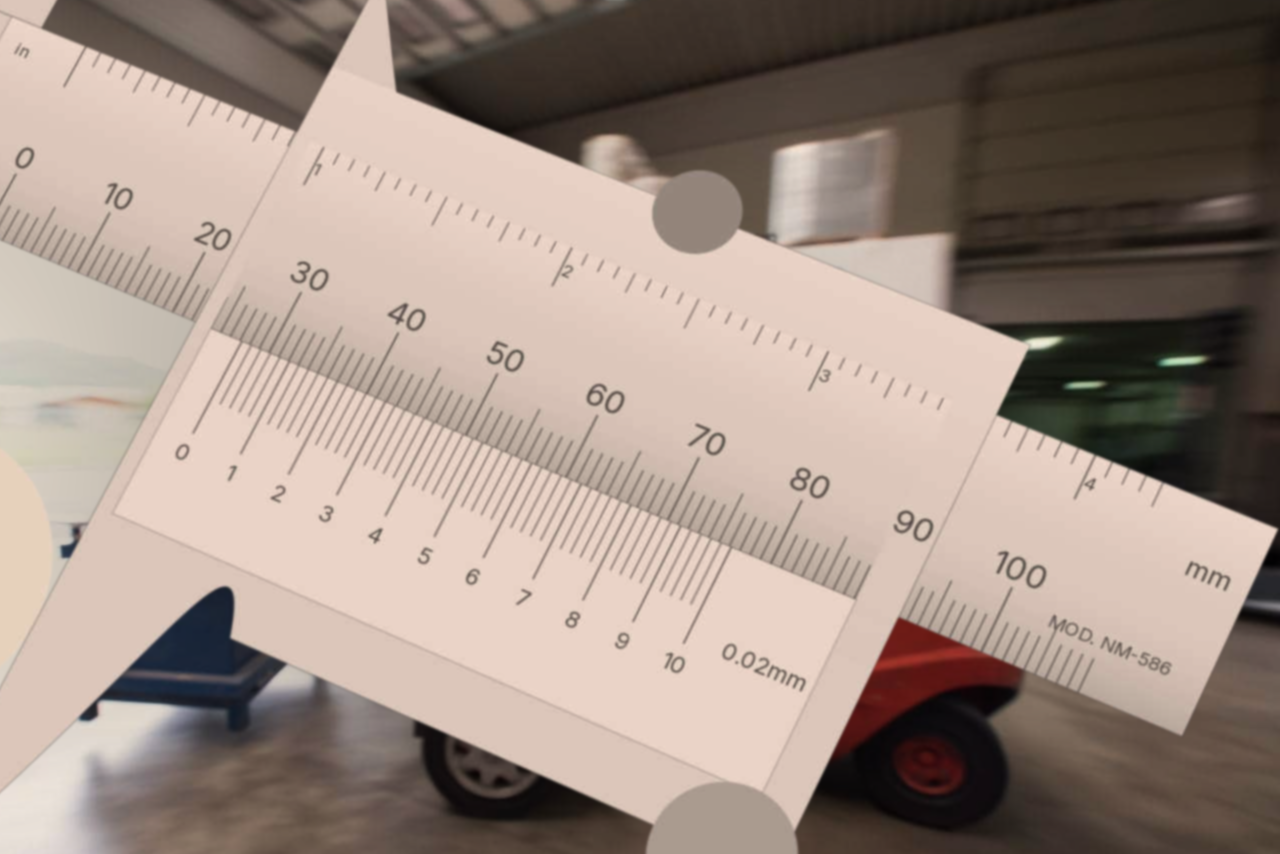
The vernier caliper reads 27.2 mm
